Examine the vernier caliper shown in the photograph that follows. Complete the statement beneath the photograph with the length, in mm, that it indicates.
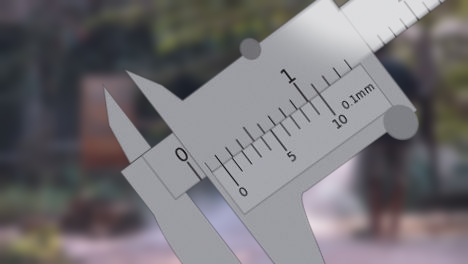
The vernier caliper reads 2.0 mm
